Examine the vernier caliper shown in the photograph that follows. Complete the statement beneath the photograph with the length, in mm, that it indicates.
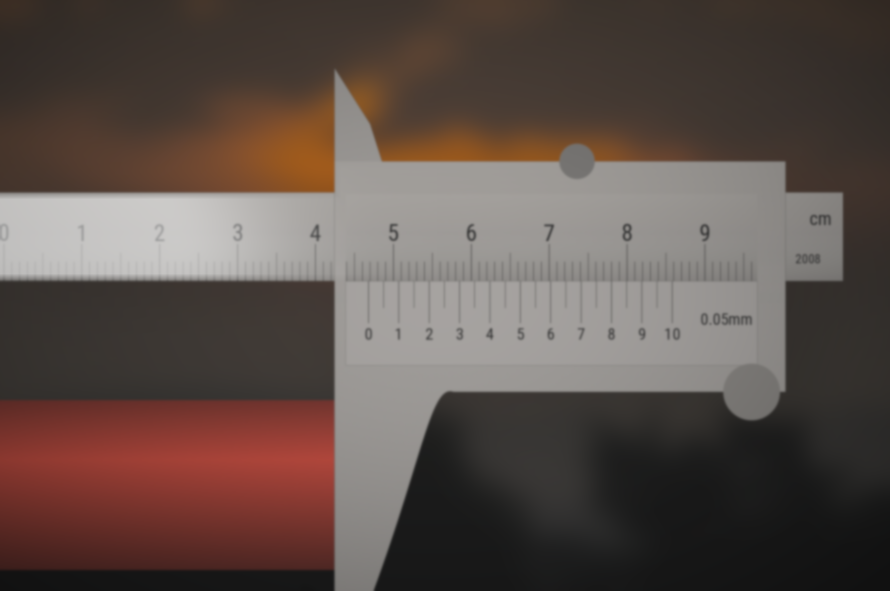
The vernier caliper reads 46.8 mm
